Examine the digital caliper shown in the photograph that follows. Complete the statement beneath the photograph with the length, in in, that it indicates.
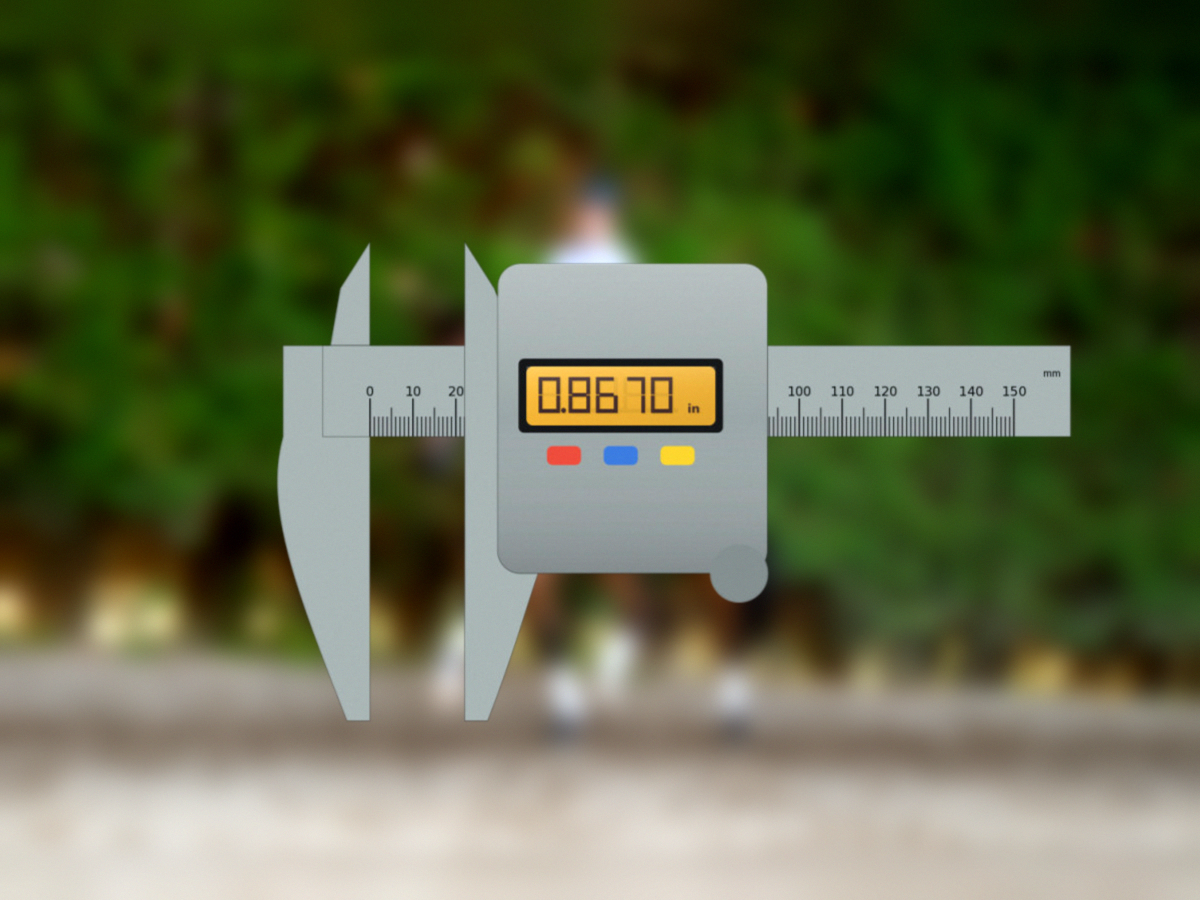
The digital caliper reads 0.8670 in
